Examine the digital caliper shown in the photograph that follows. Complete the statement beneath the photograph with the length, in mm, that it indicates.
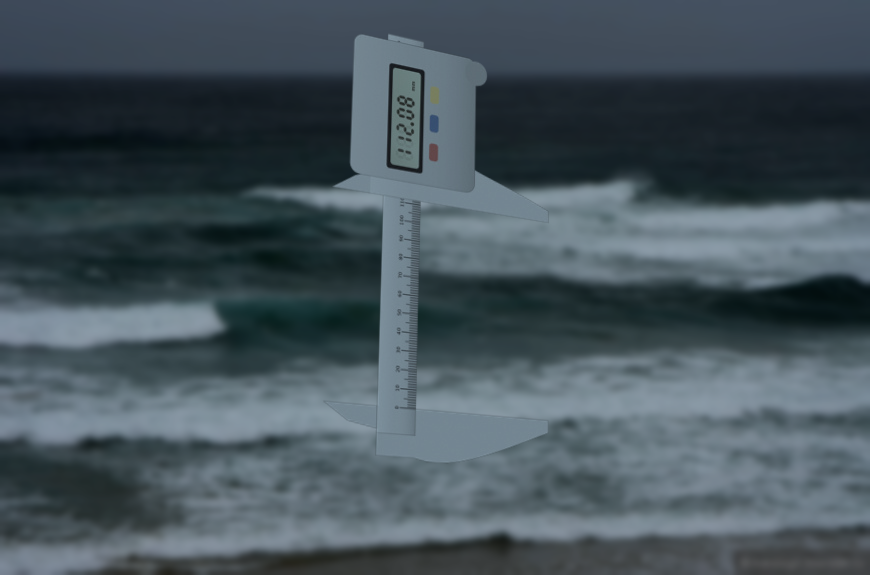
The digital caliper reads 112.08 mm
